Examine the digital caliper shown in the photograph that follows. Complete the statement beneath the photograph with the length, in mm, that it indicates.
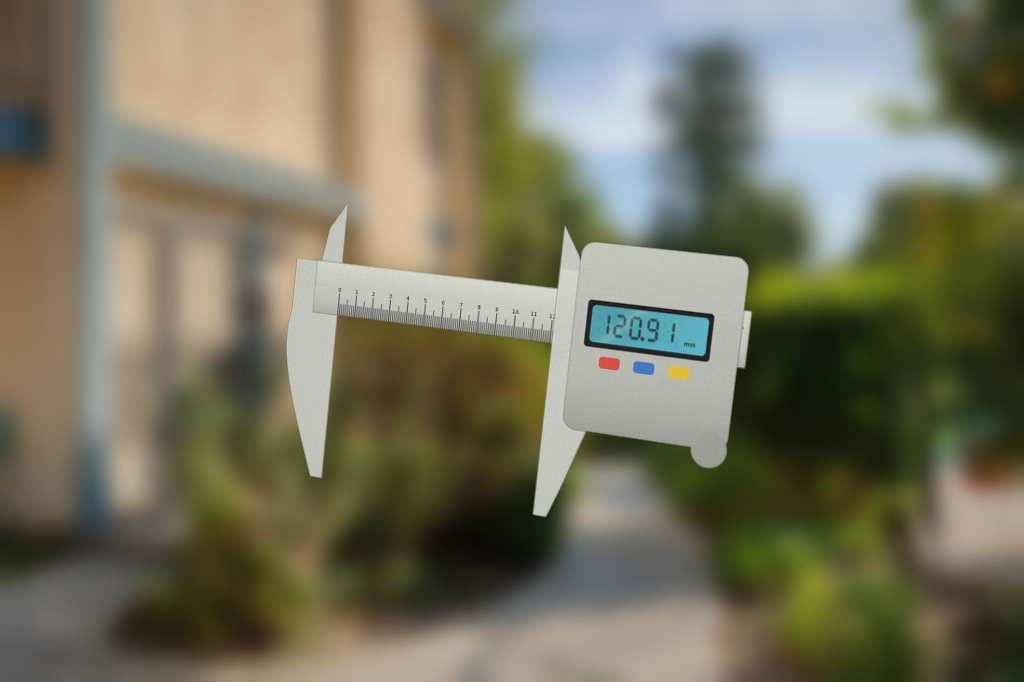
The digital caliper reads 120.91 mm
